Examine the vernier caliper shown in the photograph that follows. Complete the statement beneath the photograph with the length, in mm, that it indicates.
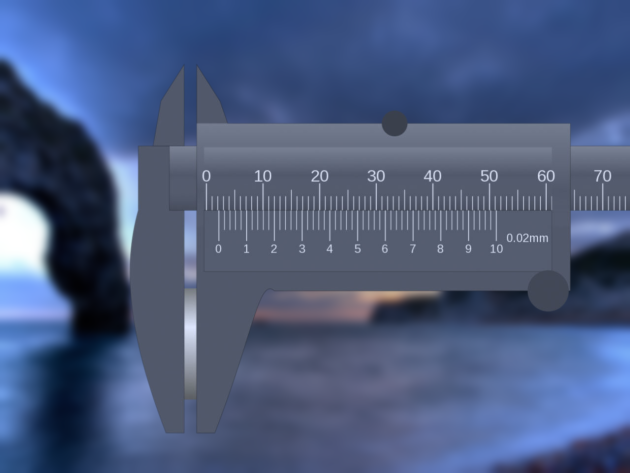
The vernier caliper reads 2.2 mm
